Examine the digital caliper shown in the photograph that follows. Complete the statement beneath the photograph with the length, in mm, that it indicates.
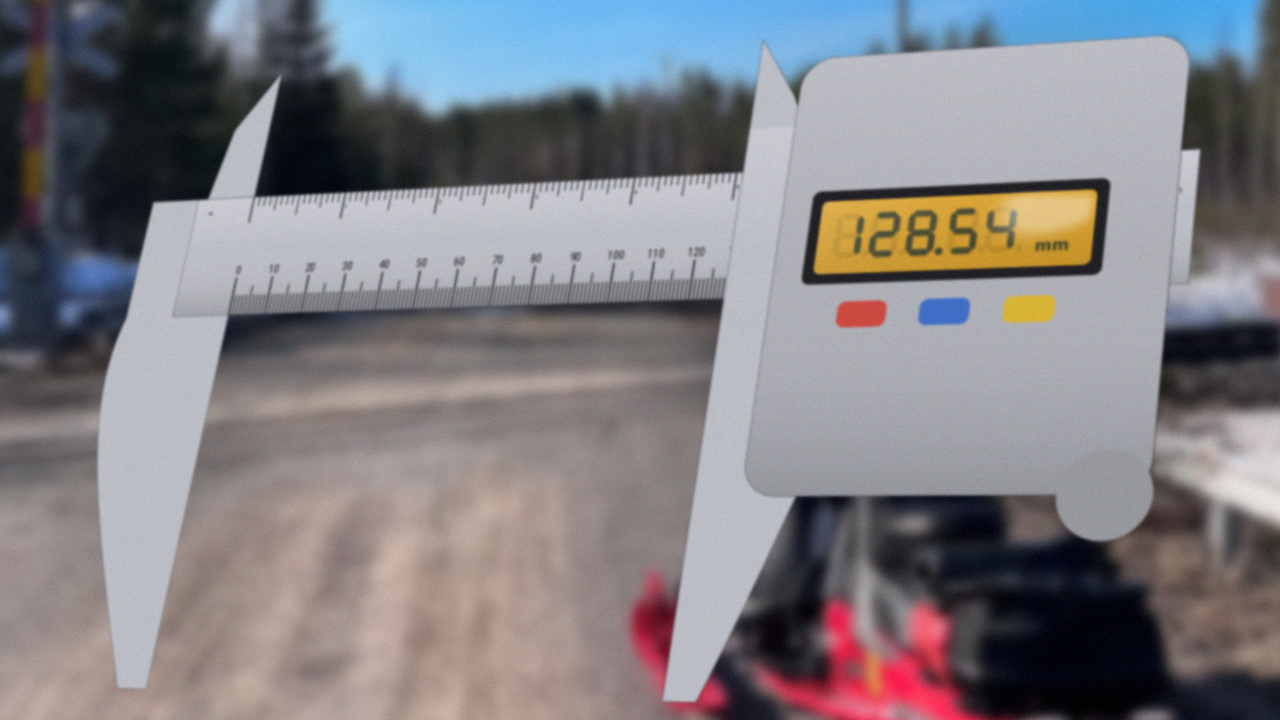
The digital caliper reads 128.54 mm
